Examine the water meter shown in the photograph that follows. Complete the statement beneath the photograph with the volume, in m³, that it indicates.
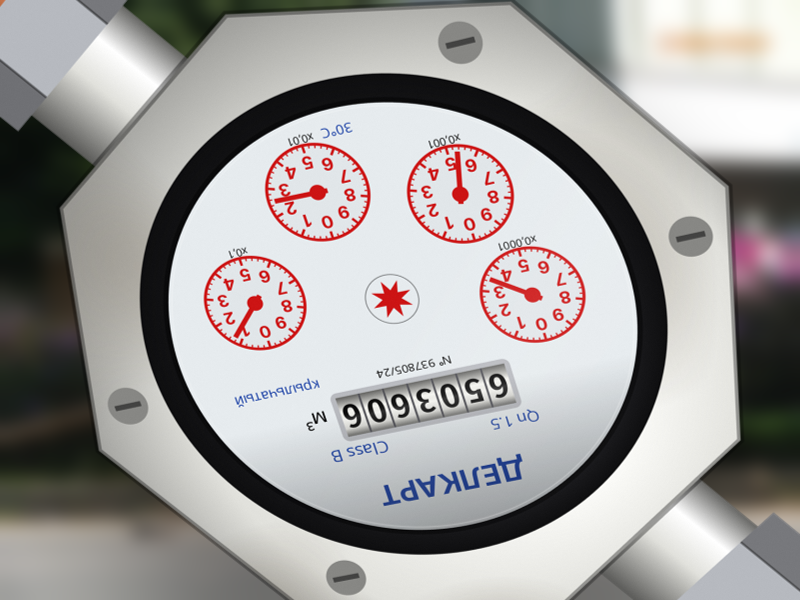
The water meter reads 6503606.1253 m³
